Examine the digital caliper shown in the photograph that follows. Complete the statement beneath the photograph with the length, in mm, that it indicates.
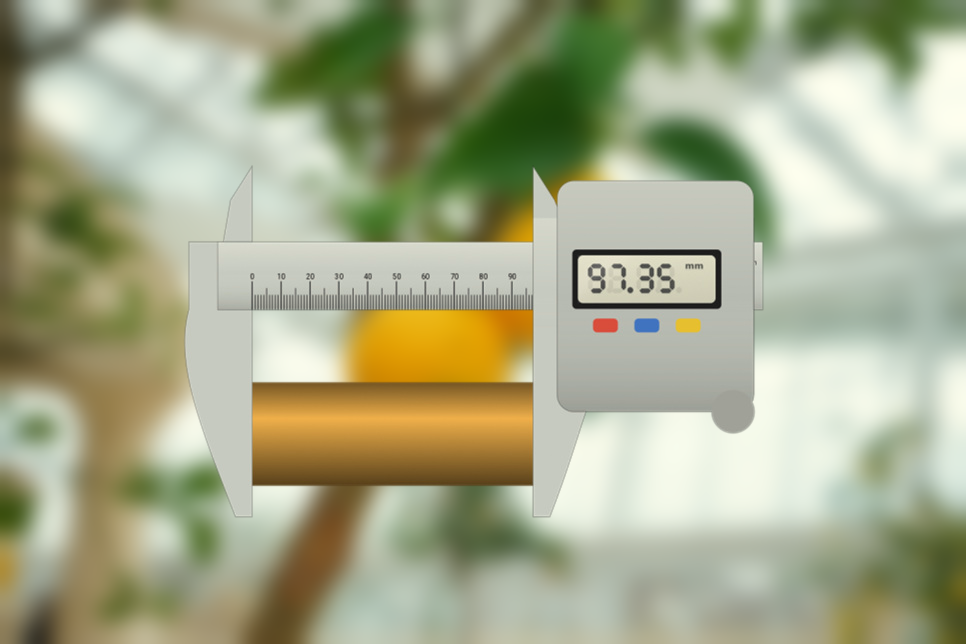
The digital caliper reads 97.35 mm
